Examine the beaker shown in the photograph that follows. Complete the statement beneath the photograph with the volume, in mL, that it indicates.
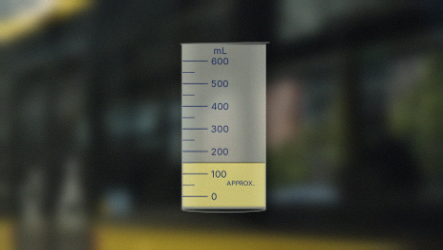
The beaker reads 150 mL
